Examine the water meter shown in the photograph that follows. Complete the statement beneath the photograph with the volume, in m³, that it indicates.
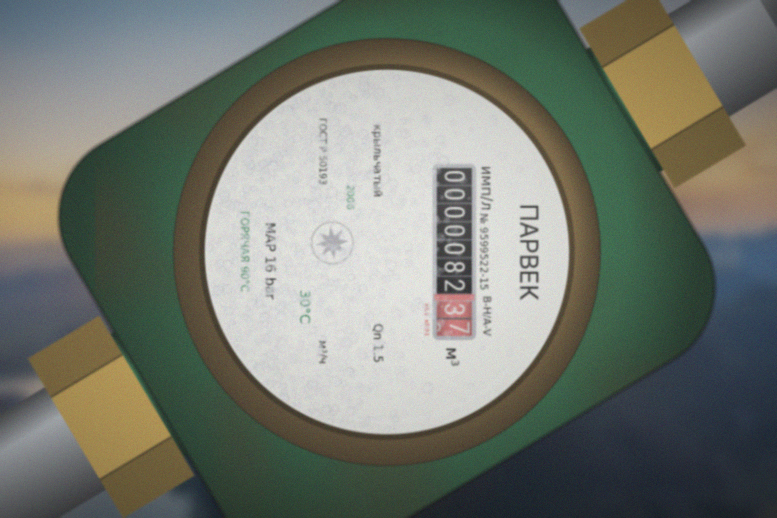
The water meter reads 82.37 m³
